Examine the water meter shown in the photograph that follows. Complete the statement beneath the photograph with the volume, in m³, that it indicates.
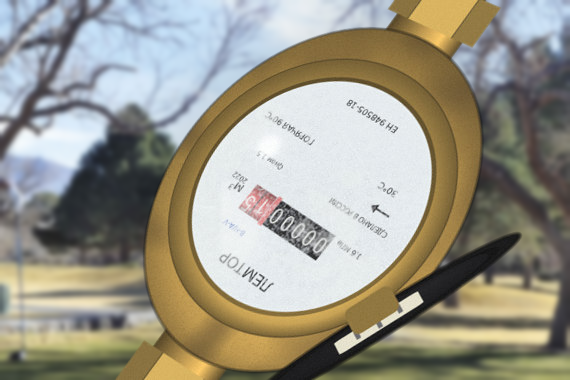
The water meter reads 0.15 m³
